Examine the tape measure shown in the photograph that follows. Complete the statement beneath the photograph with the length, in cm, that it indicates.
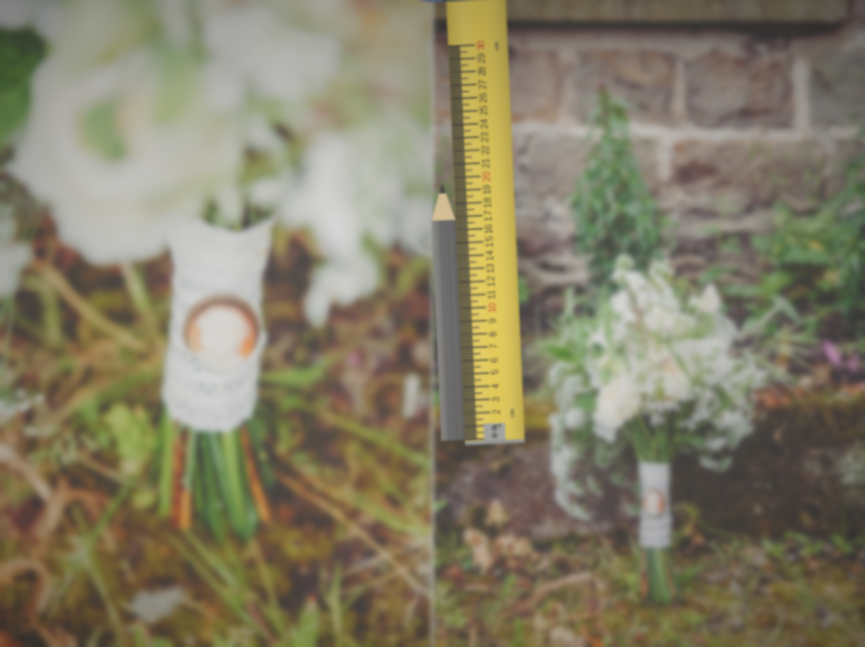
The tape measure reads 19.5 cm
